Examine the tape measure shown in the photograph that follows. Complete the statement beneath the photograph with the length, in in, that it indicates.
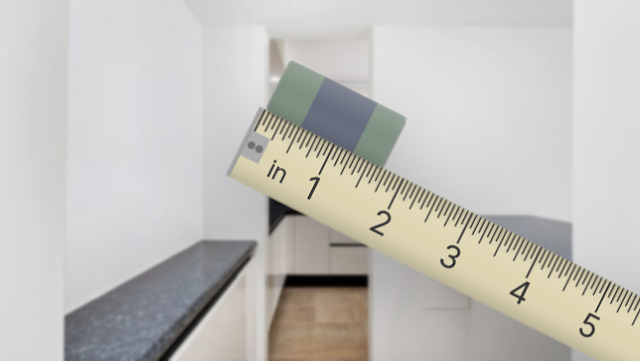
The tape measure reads 1.6875 in
